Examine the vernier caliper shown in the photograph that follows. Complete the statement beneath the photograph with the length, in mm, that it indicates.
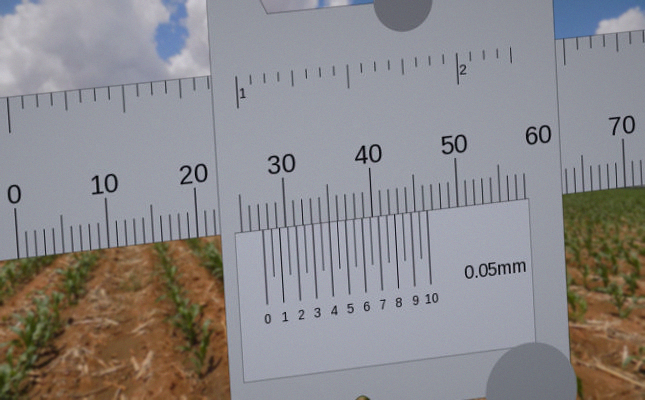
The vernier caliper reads 27.4 mm
